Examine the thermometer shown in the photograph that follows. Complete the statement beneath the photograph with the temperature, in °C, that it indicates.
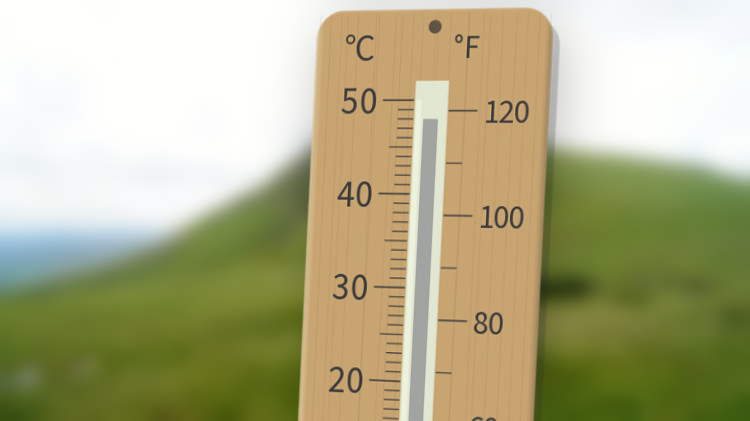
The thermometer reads 48 °C
